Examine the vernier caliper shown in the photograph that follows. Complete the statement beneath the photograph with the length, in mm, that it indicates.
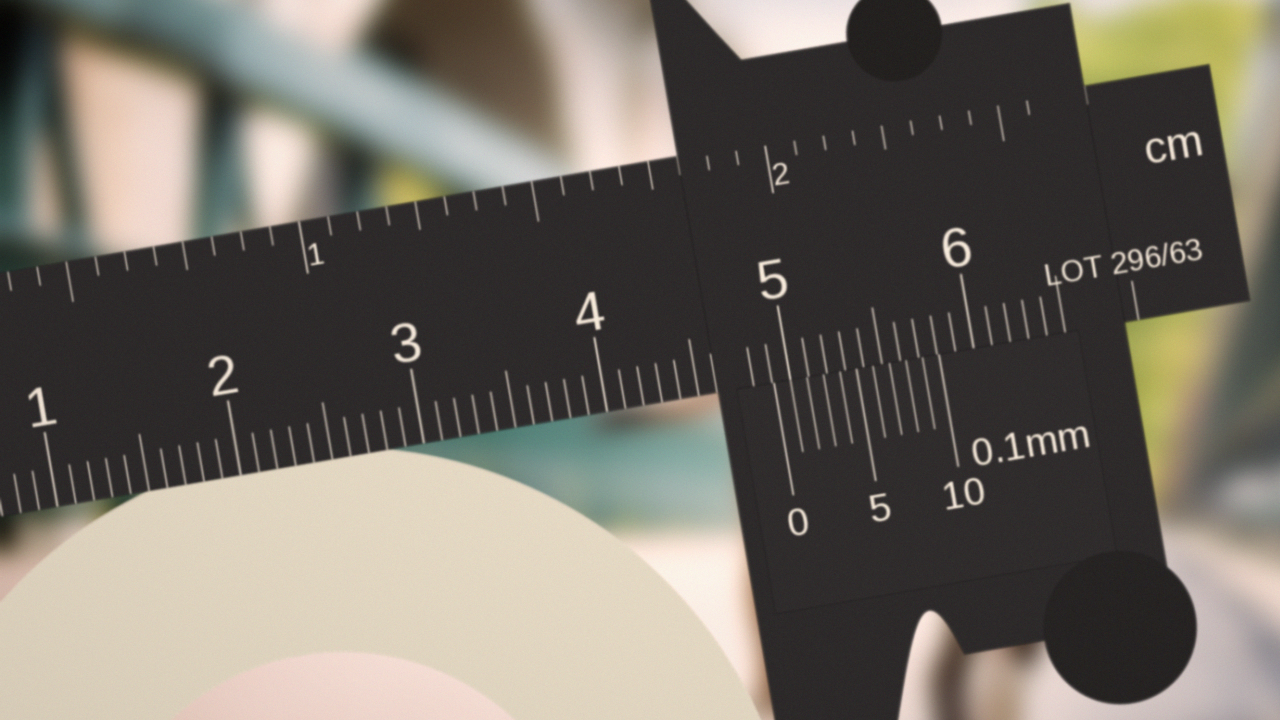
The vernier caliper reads 49.1 mm
